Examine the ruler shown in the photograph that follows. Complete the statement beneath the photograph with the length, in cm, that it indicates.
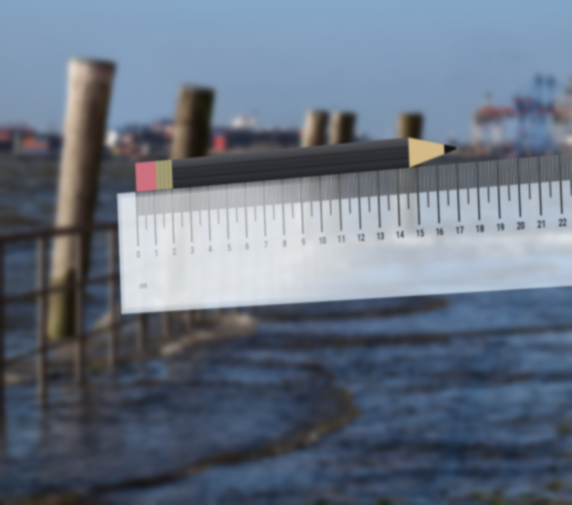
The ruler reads 17 cm
